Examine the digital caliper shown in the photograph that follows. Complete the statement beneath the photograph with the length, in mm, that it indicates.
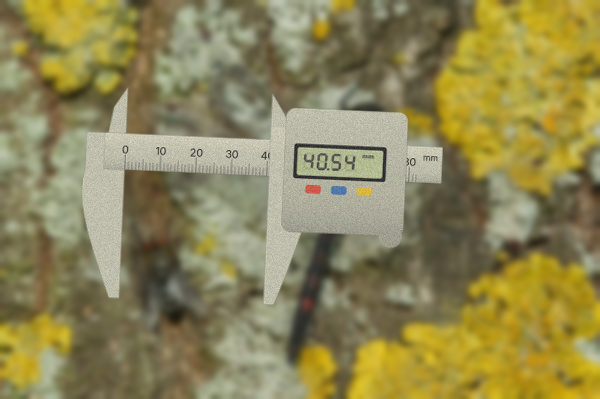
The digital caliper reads 40.54 mm
